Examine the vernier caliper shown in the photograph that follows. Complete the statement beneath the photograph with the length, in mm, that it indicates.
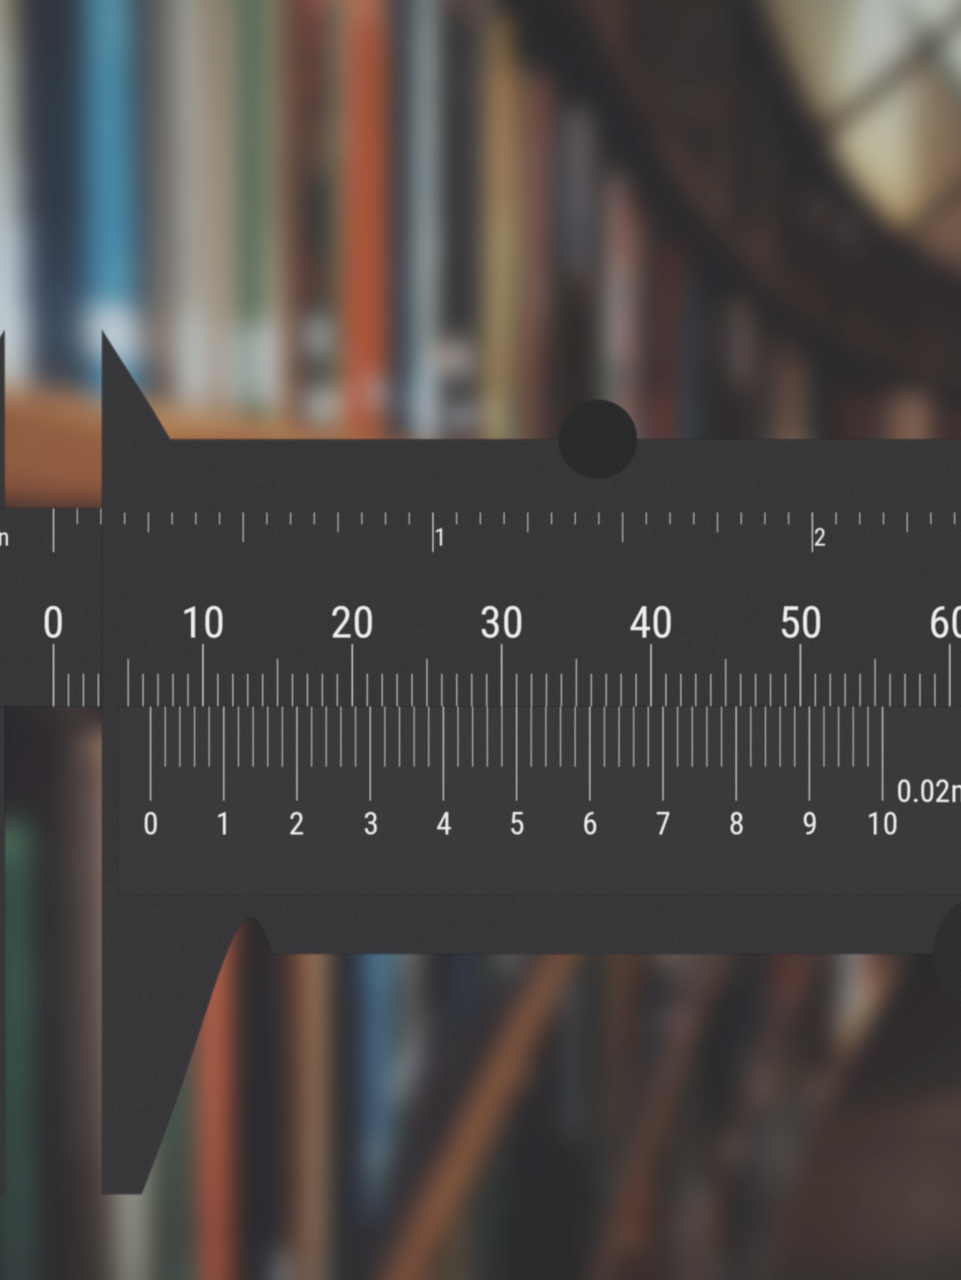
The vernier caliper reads 6.5 mm
